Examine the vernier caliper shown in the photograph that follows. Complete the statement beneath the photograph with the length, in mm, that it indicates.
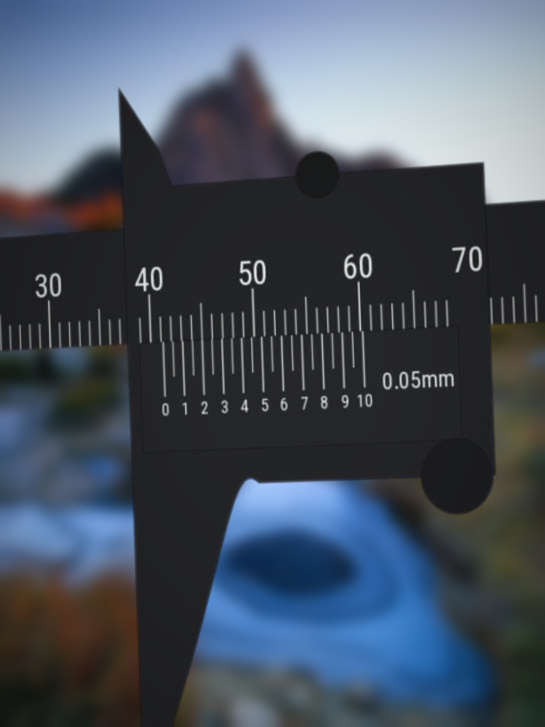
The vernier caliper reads 41.2 mm
